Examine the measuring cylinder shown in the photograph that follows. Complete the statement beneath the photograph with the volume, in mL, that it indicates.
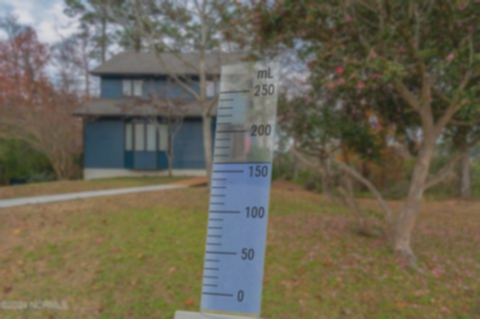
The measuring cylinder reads 160 mL
